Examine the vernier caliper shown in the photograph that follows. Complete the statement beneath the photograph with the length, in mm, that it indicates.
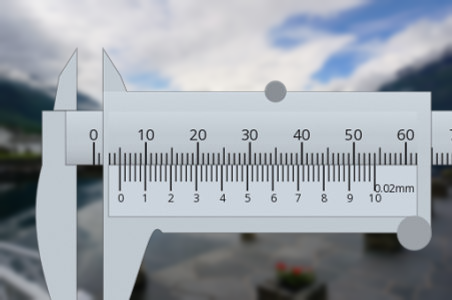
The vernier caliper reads 5.0 mm
